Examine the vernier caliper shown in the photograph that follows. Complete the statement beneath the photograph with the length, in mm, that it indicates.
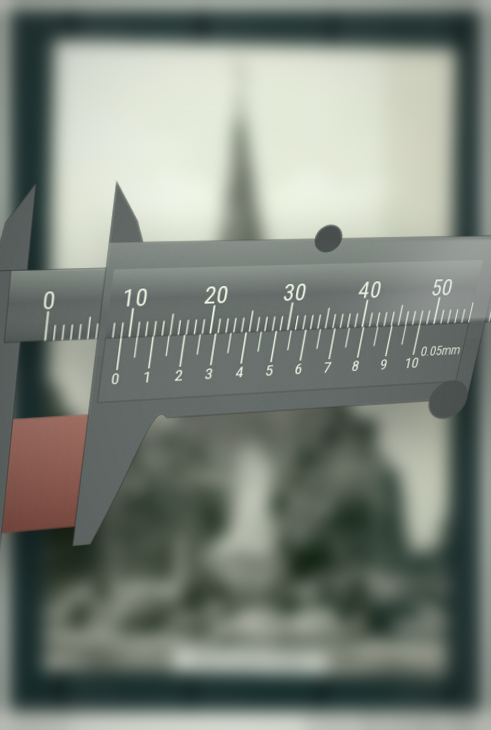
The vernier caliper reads 9.0 mm
